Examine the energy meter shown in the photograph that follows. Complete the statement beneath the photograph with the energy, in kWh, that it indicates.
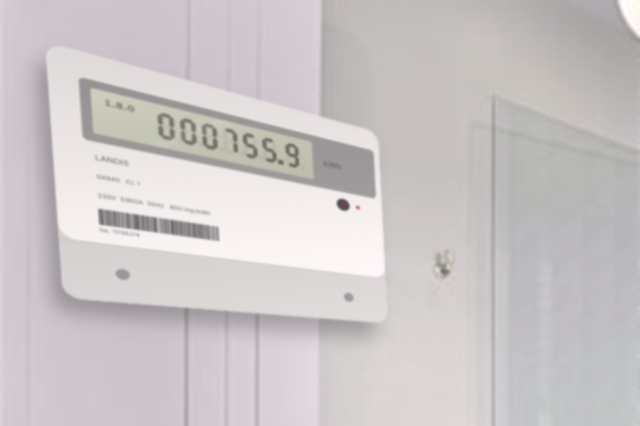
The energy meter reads 755.9 kWh
